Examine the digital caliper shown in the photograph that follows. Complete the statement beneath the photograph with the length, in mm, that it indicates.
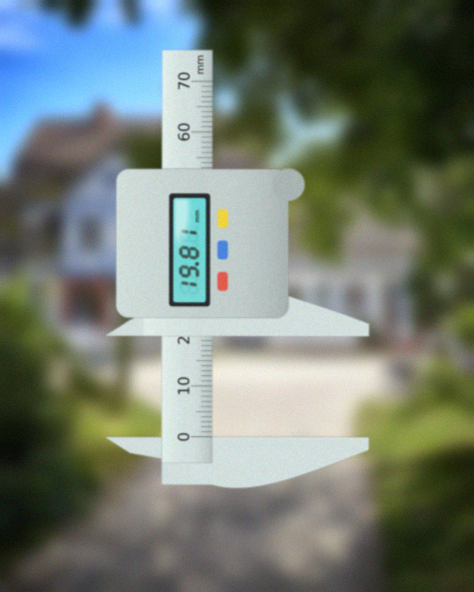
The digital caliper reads 19.81 mm
